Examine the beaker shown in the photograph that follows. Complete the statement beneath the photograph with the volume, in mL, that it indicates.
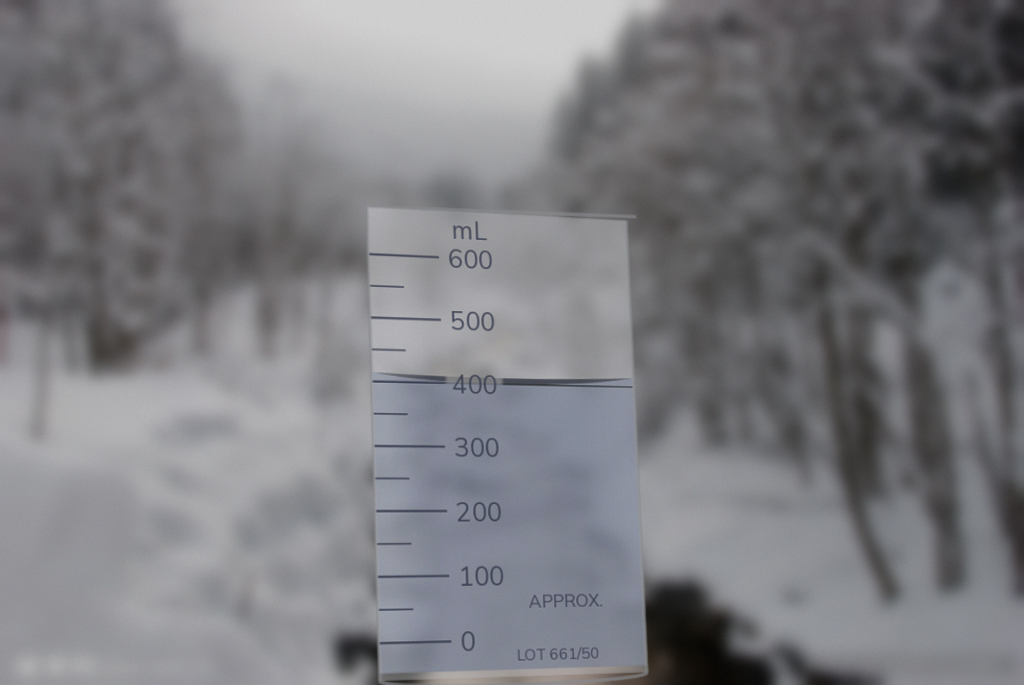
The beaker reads 400 mL
